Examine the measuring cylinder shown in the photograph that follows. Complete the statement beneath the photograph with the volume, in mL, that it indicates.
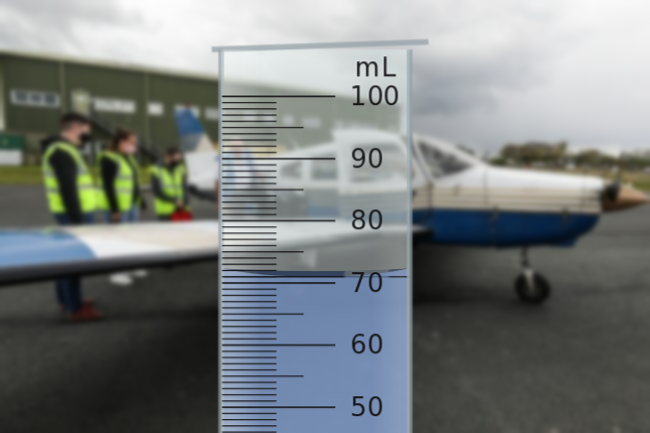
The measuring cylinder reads 71 mL
